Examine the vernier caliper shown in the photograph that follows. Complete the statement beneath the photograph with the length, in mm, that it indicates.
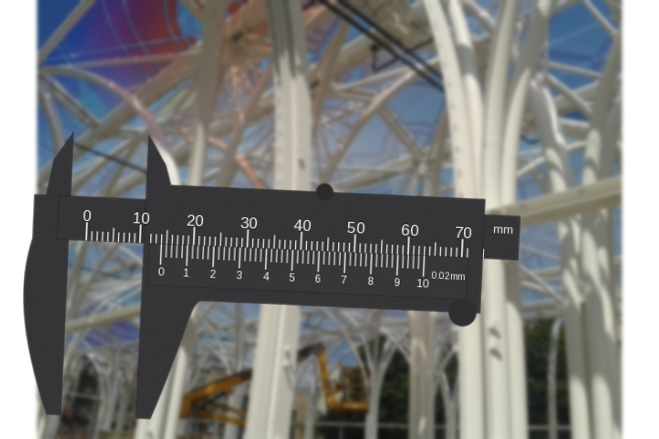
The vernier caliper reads 14.0 mm
